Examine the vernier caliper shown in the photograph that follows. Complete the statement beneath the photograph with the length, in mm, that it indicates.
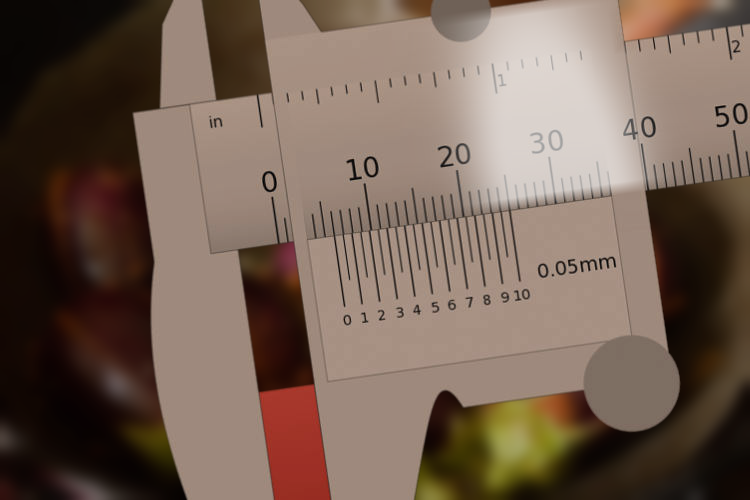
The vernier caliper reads 6.0 mm
